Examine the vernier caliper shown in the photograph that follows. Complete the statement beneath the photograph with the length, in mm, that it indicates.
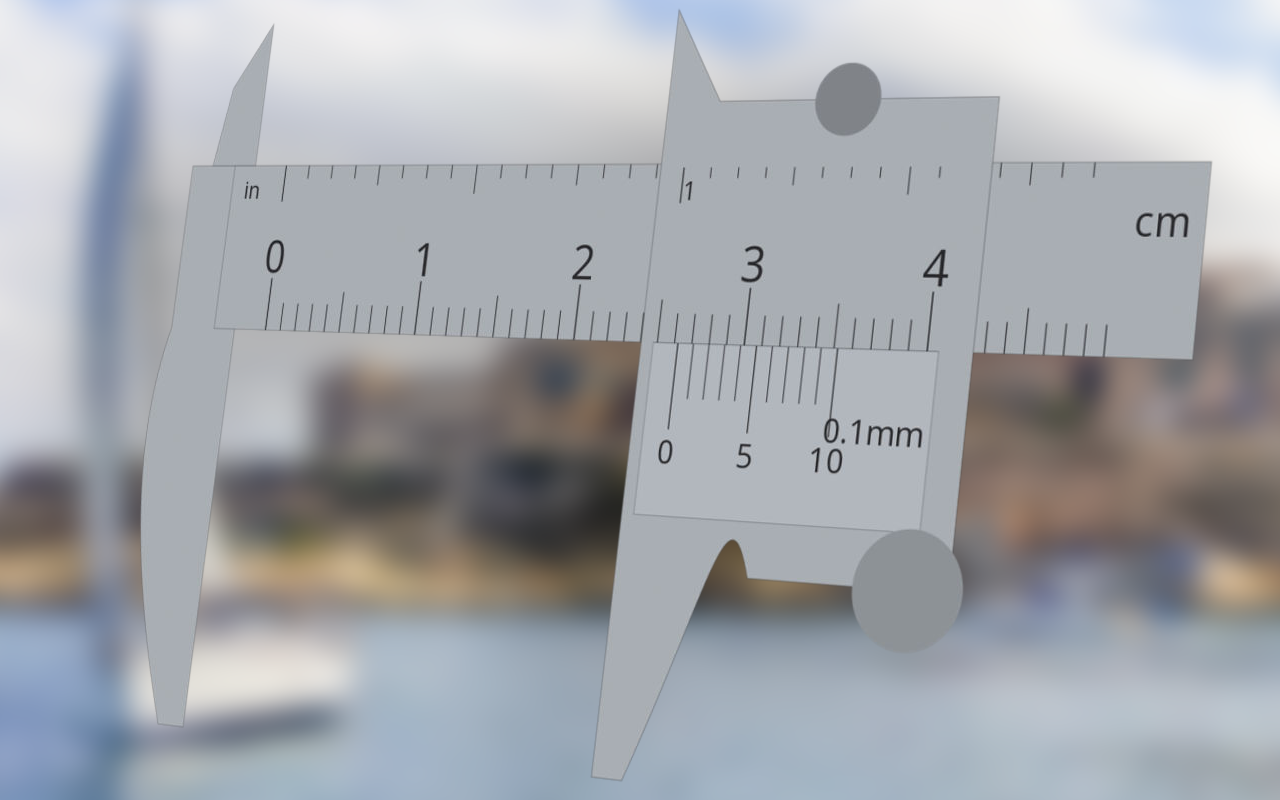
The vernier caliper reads 26.2 mm
